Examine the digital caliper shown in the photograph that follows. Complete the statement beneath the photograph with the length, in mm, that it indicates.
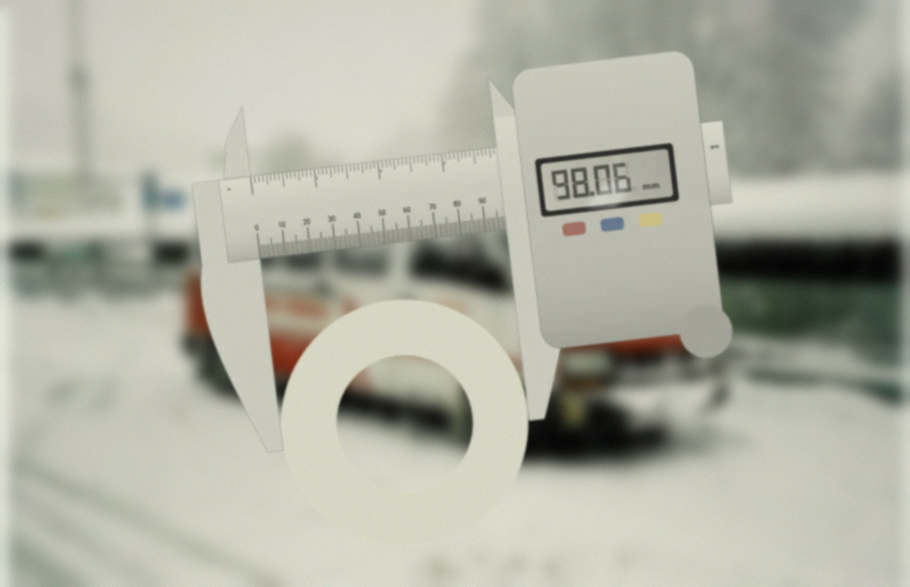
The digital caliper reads 98.06 mm
